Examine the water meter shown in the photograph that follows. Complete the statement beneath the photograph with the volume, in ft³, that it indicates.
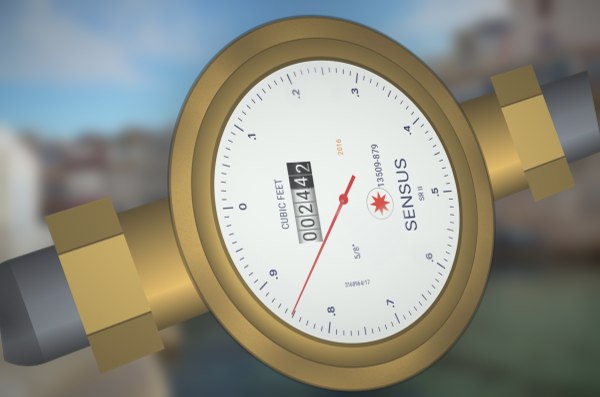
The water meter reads 2441.85 ft³
